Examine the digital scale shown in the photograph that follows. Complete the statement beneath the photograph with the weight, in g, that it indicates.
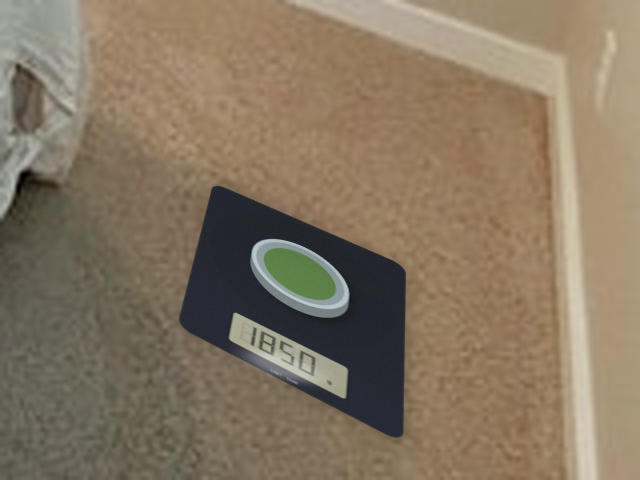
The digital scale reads 1850 g
